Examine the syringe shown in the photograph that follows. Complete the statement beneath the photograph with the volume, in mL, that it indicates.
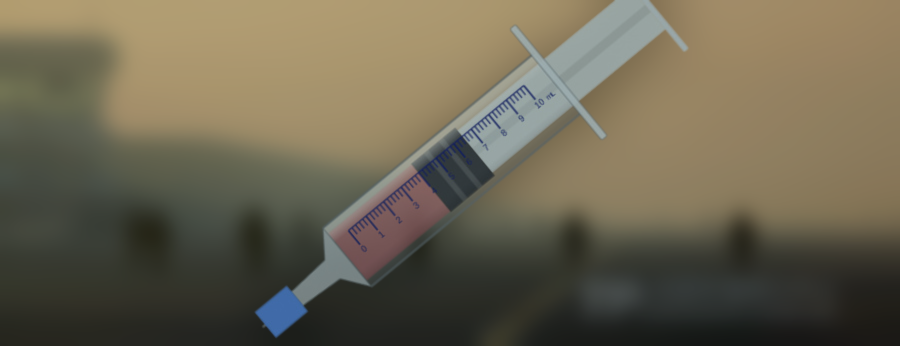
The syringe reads 4 mL
